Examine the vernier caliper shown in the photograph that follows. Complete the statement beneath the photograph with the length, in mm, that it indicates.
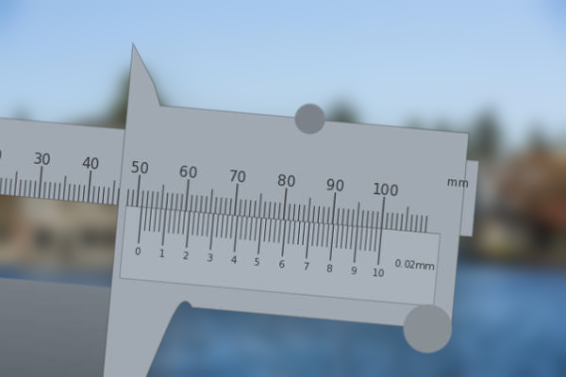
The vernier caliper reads 51.0 mm
